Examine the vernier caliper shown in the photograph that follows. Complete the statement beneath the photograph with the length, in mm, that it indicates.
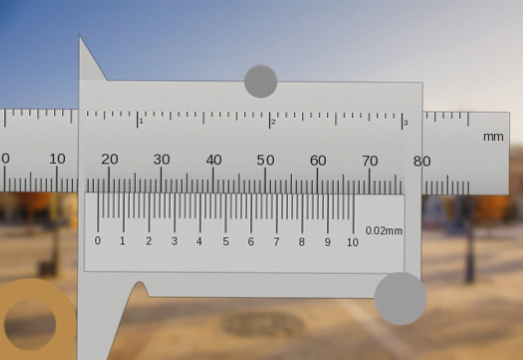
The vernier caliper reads 18.0 mm
